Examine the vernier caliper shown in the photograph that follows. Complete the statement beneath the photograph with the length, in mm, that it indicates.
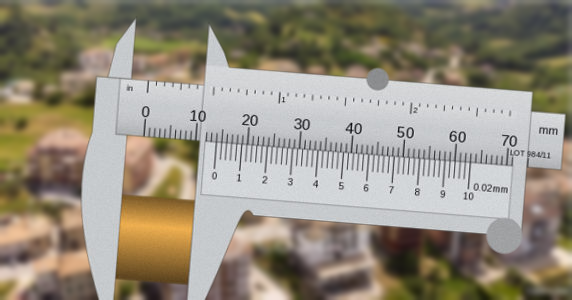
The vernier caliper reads 14.0 mm
